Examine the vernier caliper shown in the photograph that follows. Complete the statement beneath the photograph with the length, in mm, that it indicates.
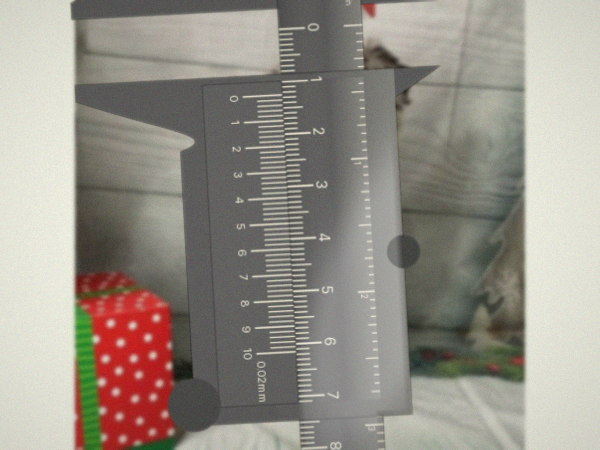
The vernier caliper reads 12.5 mm
